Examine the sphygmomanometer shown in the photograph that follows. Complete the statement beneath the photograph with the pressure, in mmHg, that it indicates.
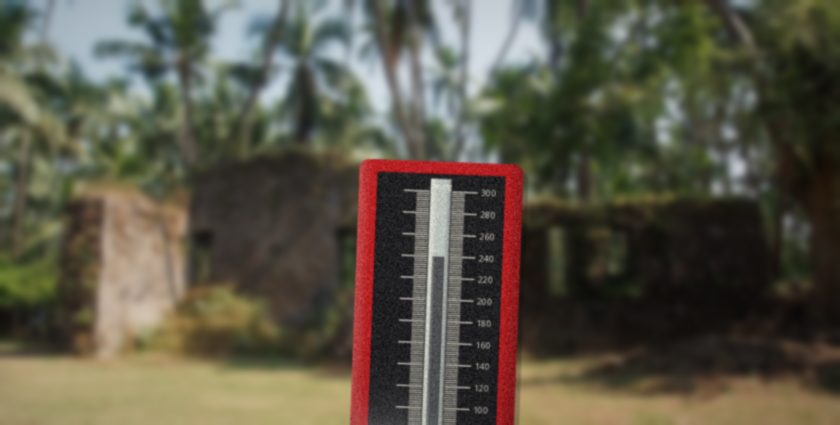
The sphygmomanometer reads 240 mmHg
